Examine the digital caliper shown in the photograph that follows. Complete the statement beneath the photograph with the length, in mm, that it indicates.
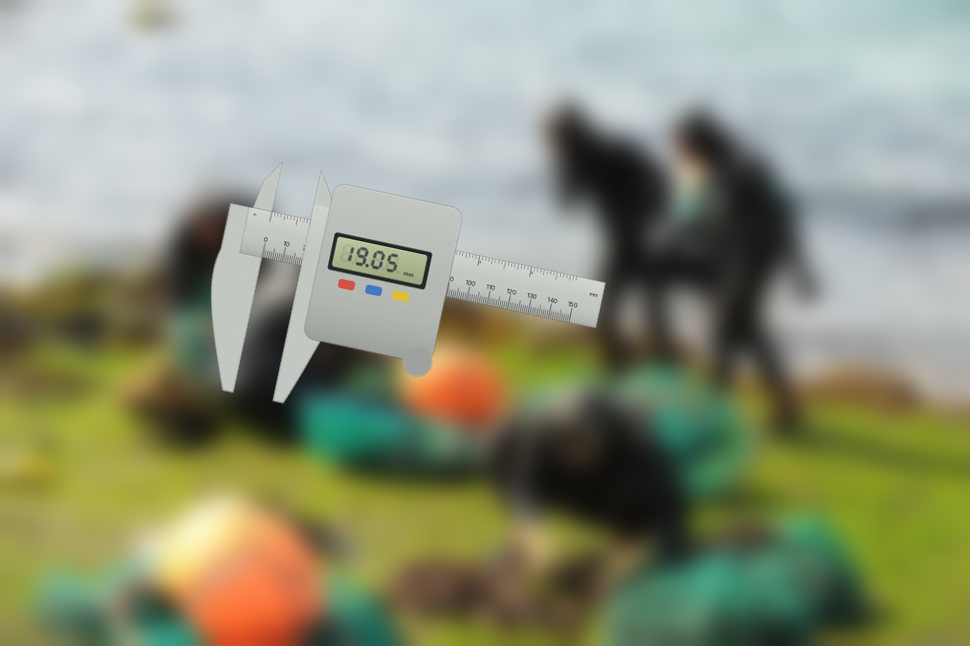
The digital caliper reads 19.05 mm
